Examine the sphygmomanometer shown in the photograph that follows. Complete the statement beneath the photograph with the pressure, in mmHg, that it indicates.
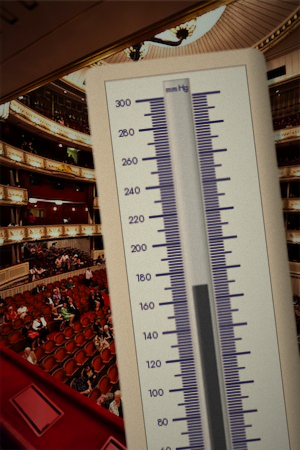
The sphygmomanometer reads 170 mmHg
